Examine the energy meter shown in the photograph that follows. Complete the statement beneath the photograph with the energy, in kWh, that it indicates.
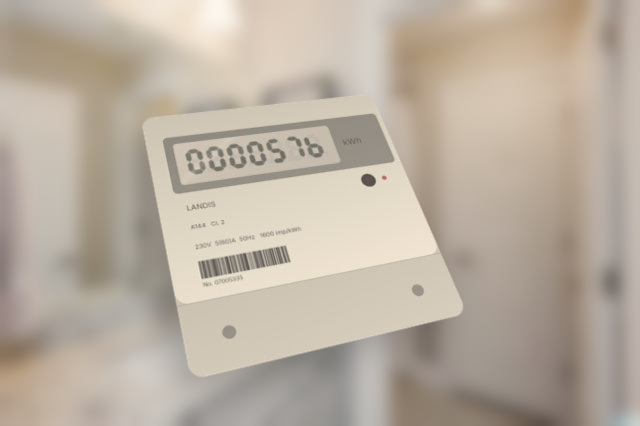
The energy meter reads 576 kWh
